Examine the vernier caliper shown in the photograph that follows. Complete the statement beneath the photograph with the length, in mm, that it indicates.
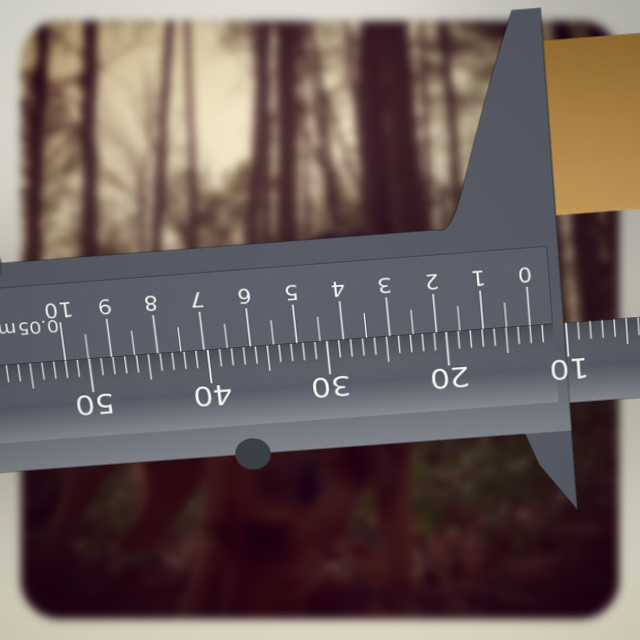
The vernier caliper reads 13.0 mm
